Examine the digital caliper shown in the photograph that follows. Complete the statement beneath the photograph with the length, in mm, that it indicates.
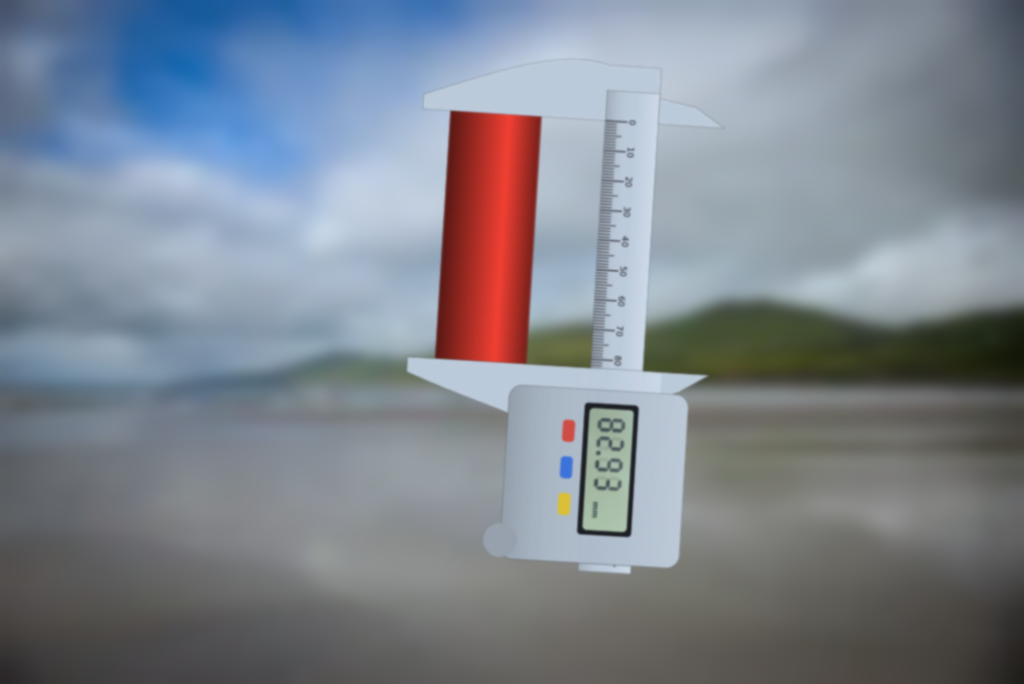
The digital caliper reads 82.93 mm
